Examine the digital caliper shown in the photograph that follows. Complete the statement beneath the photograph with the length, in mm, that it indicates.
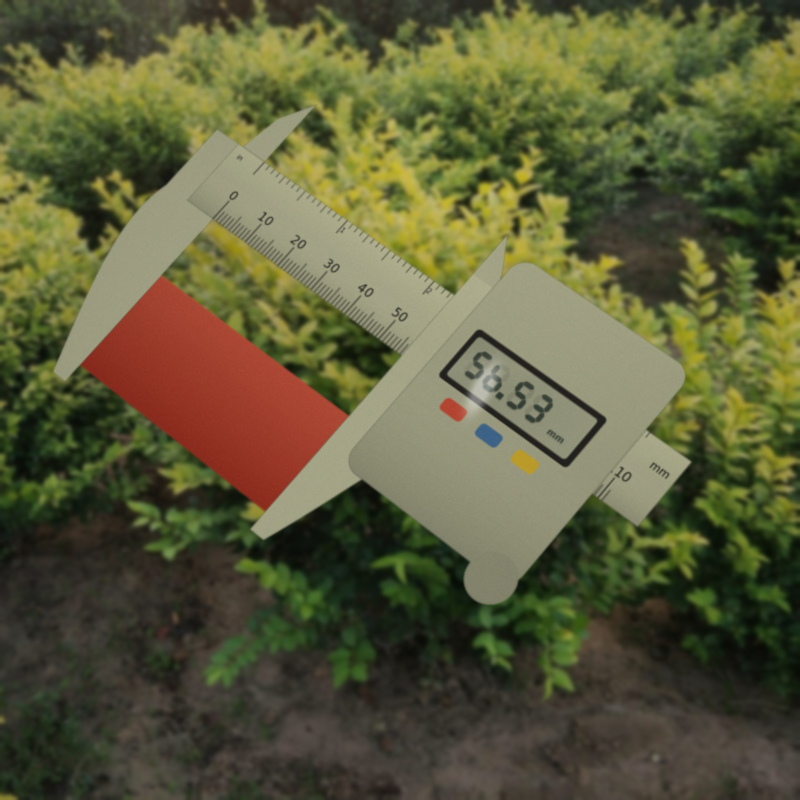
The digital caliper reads 56.53 mm
